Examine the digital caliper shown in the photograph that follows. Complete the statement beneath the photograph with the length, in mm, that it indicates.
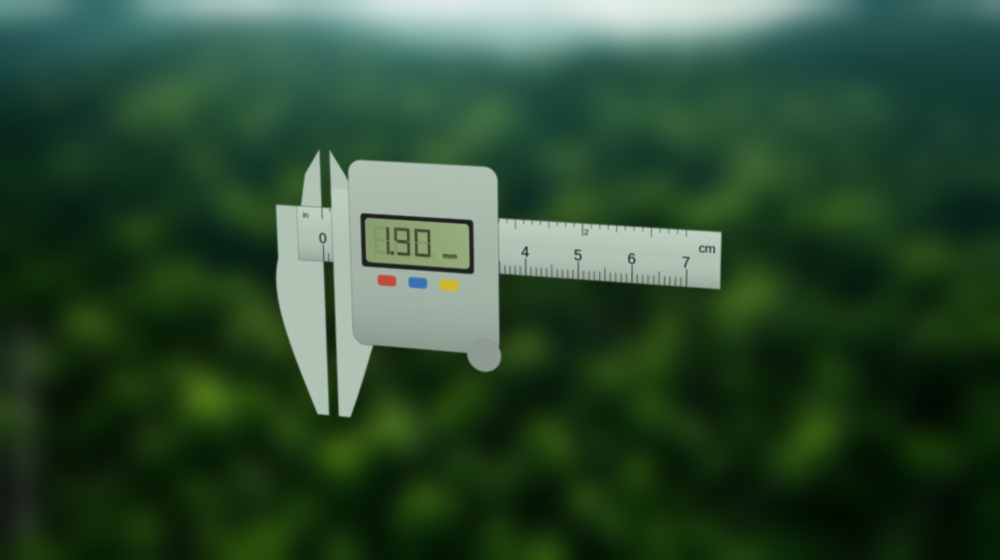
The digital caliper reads 1.90 mm
